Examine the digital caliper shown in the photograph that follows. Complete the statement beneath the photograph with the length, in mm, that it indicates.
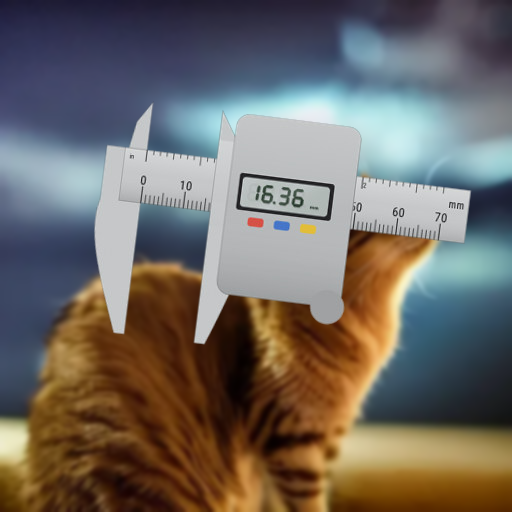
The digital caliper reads 16.36 mm
